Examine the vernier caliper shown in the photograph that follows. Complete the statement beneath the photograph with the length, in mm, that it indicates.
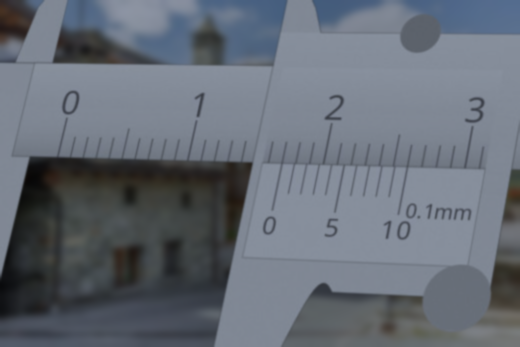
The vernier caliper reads 17.0 mm
